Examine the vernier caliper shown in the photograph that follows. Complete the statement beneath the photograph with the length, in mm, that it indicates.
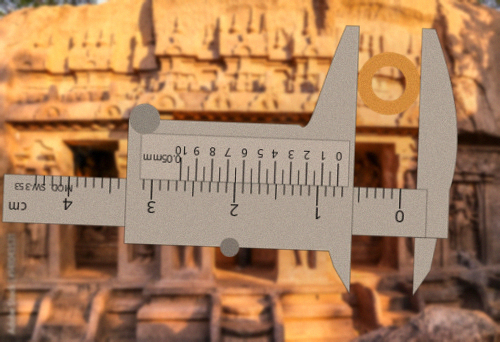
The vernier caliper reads 7.6 mm
